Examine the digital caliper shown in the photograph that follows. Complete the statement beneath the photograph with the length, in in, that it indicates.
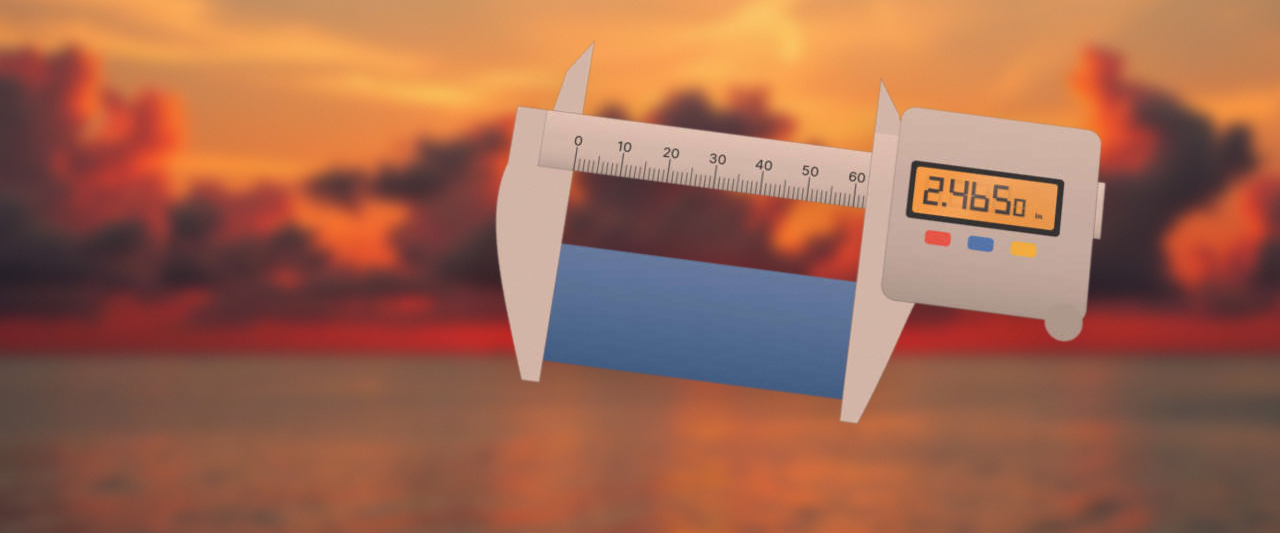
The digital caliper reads 2.4650 in
